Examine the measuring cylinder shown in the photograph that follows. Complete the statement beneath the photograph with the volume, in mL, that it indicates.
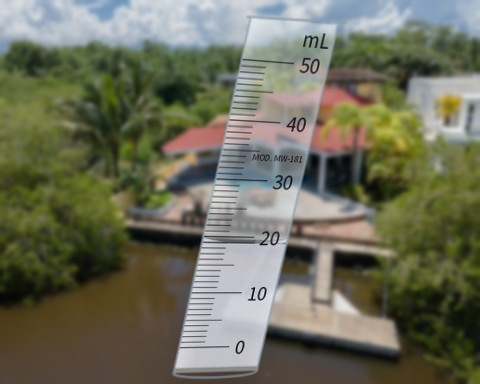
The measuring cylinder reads 19 mL
